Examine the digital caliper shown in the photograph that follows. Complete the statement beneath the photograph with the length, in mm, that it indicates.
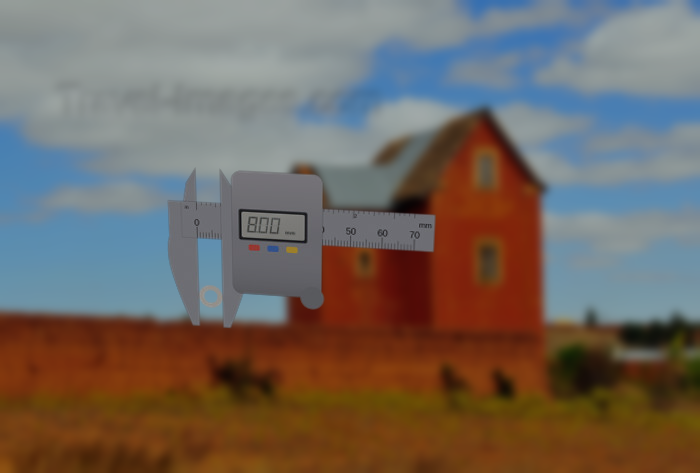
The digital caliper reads 8.00 mm
